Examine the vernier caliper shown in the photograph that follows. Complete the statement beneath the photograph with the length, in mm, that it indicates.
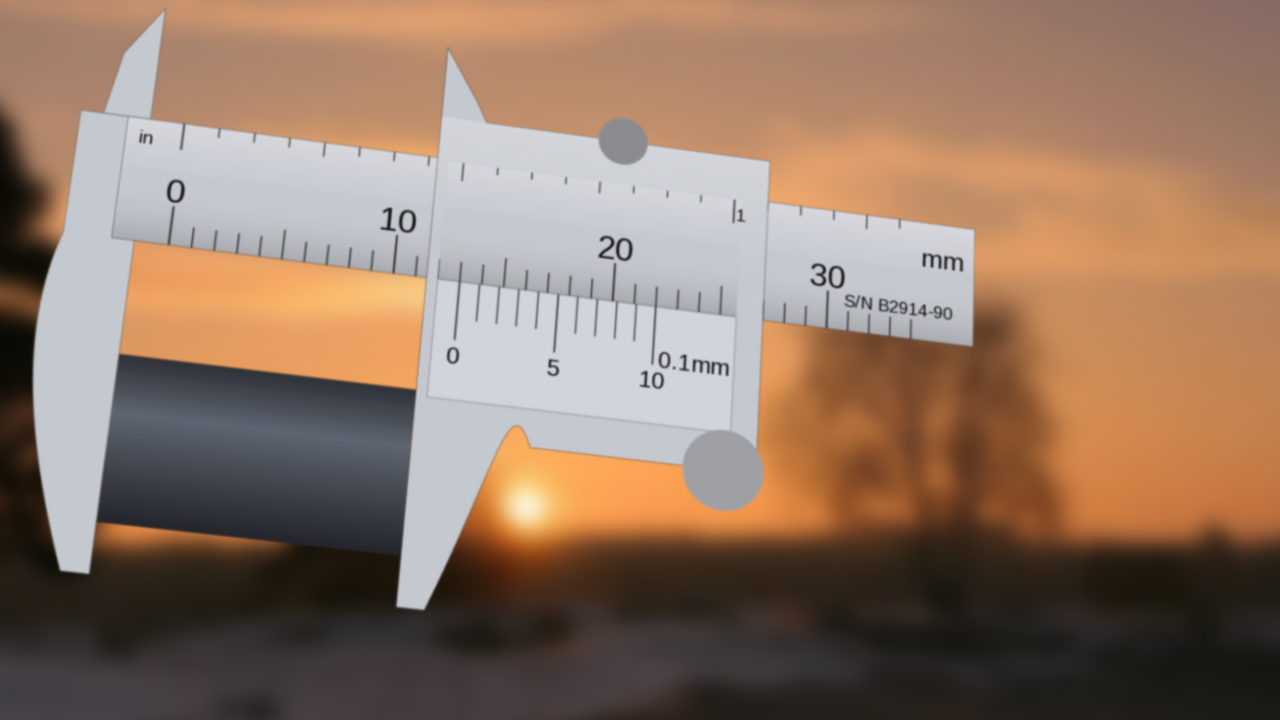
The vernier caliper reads 13.0 mm
